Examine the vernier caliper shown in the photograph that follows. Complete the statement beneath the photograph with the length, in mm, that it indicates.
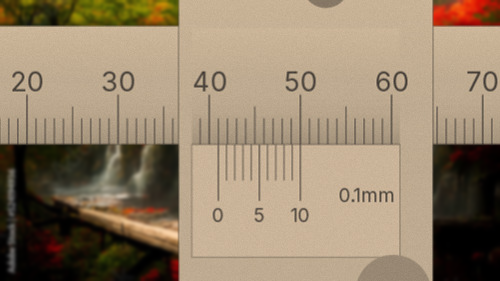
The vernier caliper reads 41.0 mm
